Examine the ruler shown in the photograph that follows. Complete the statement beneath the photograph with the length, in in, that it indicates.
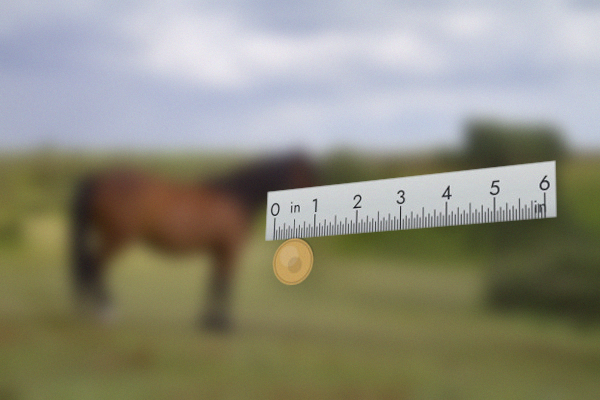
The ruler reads 1 in
